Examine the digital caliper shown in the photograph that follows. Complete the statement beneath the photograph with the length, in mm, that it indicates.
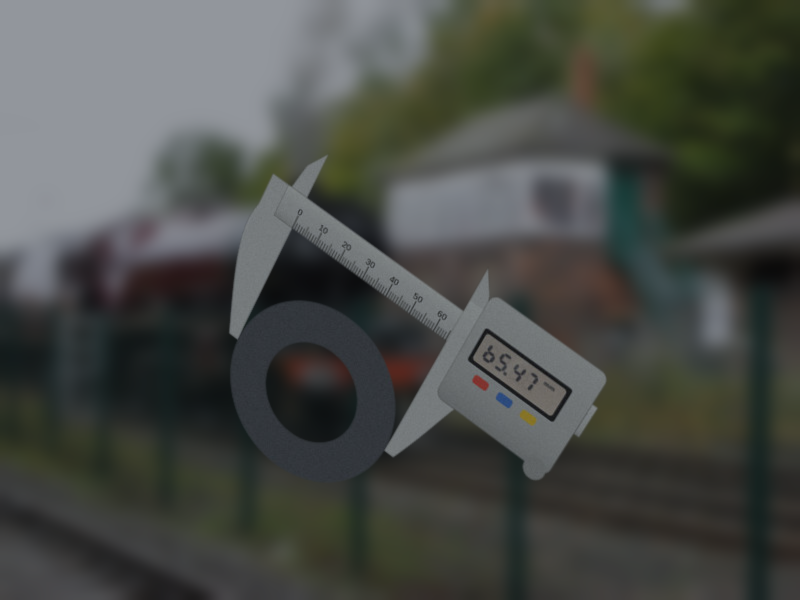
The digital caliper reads 65.47 mm
